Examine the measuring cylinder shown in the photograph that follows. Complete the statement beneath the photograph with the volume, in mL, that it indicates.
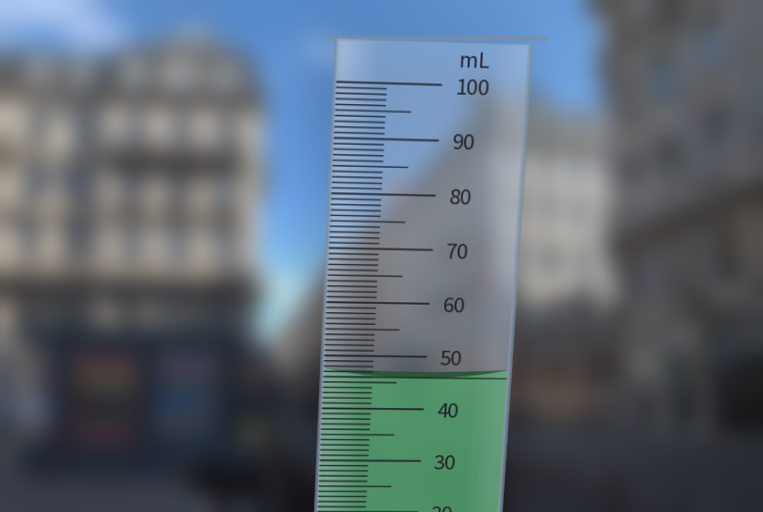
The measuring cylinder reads 46 mL
